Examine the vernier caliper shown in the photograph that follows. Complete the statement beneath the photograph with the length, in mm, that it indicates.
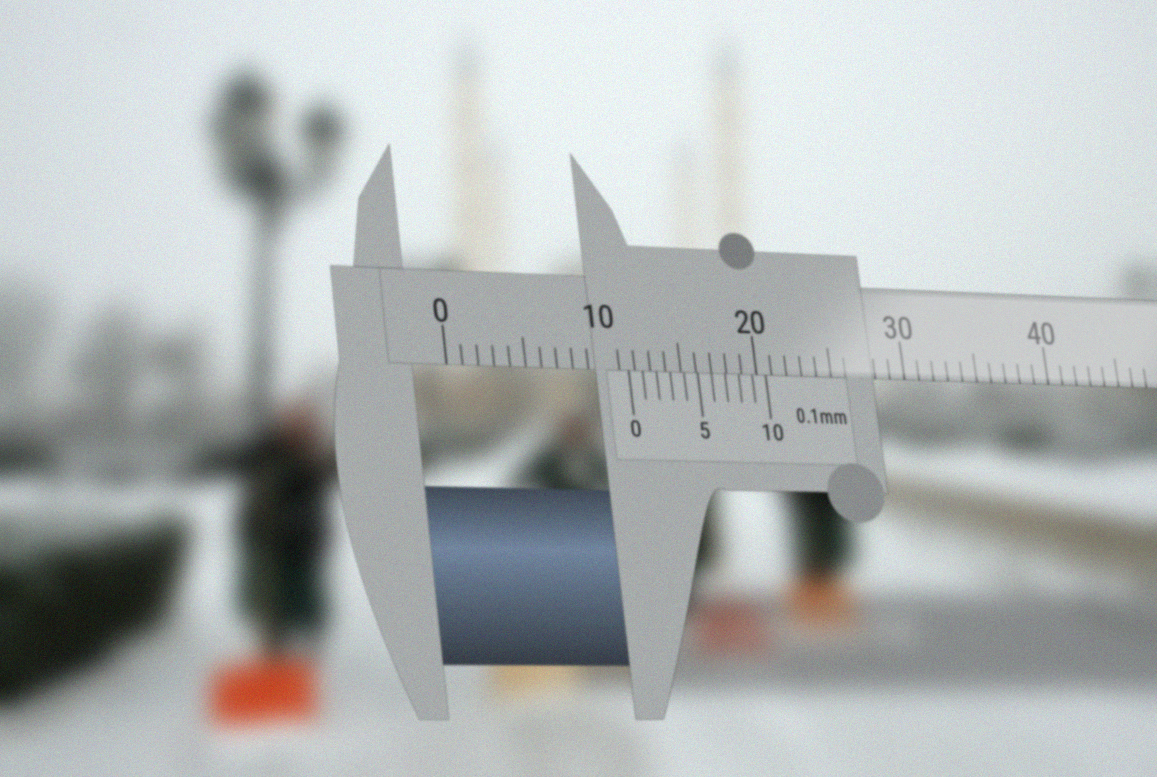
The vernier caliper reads 11.6 mm
